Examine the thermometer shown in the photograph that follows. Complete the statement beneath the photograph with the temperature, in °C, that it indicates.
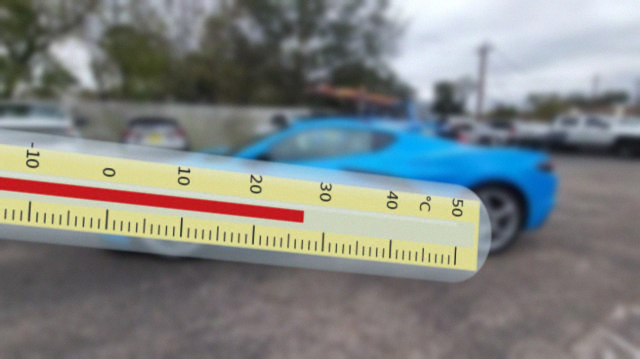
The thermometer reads 27 °C
